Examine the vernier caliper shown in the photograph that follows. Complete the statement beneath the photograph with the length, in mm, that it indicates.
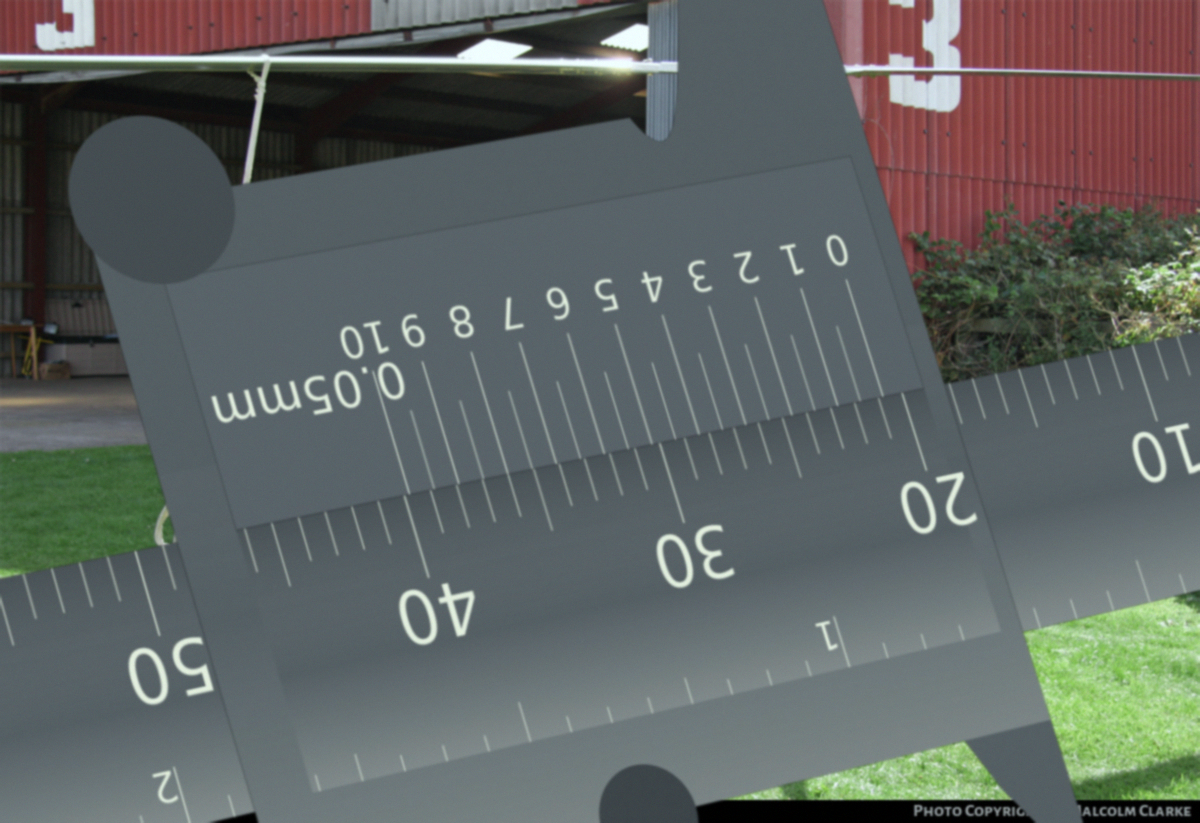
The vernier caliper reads 20.8 mm
